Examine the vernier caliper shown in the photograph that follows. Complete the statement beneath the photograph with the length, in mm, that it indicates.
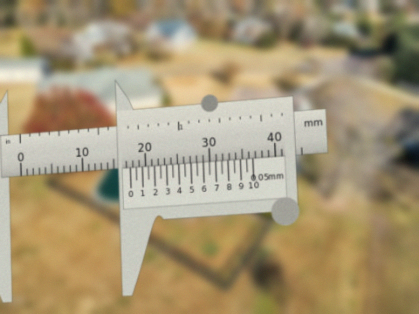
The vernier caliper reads 17.6 mm
